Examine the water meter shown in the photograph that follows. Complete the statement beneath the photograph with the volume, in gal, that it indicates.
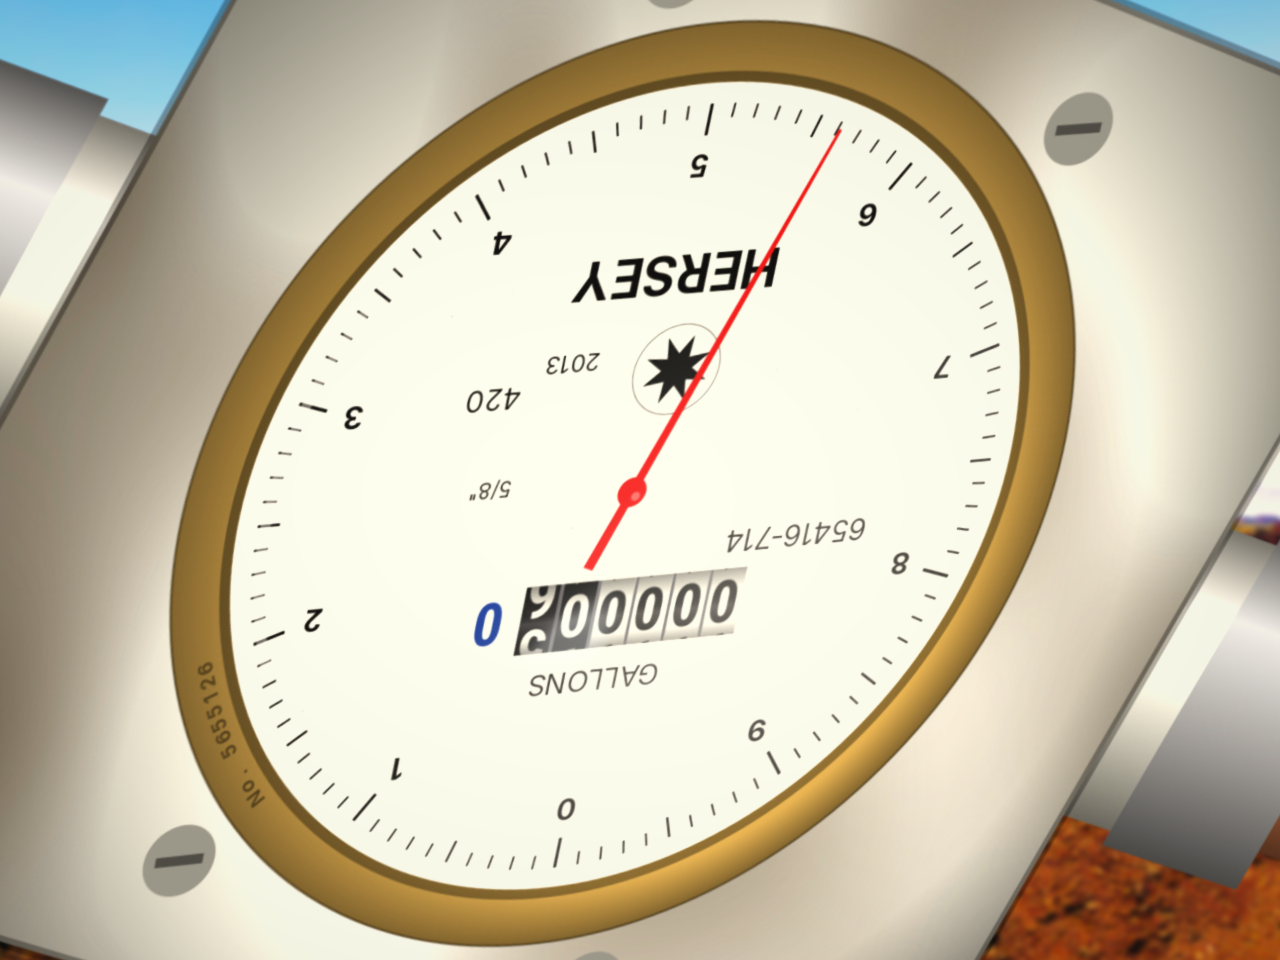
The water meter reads 55.6 gal
